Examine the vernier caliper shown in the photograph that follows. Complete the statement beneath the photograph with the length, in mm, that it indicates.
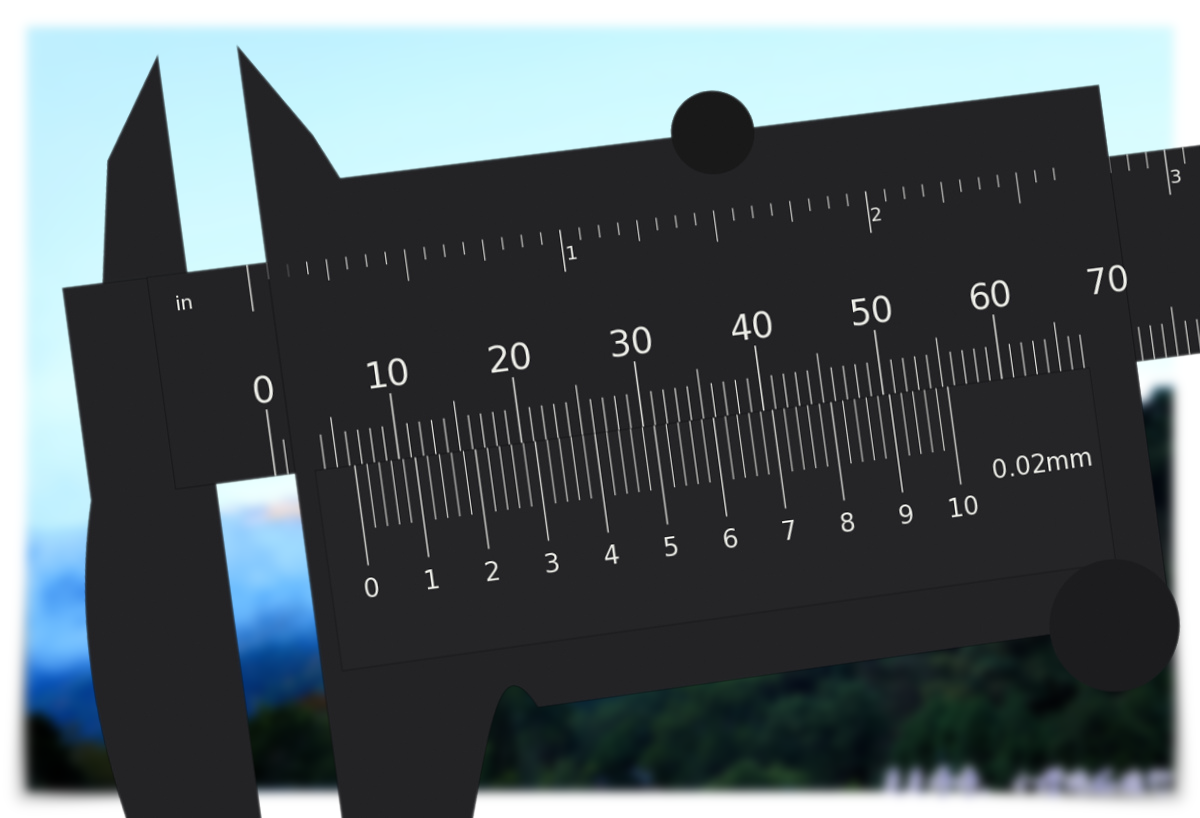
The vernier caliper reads 6.4 mm
